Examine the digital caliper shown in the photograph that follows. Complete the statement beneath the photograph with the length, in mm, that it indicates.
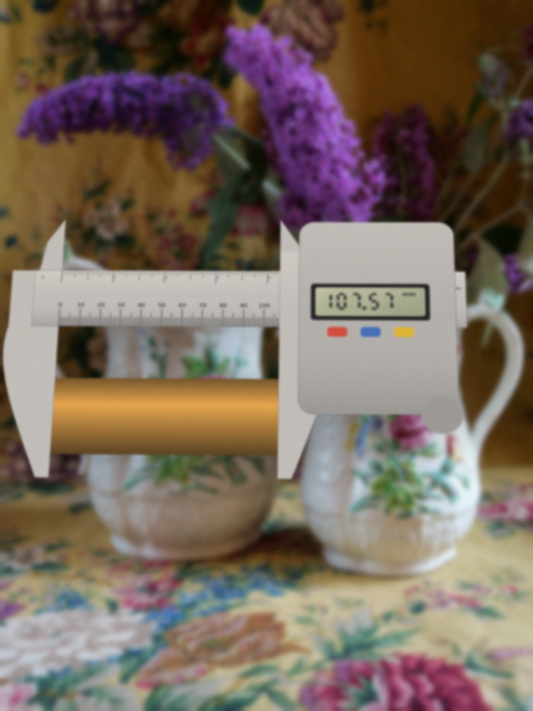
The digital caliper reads 107.57 mm
